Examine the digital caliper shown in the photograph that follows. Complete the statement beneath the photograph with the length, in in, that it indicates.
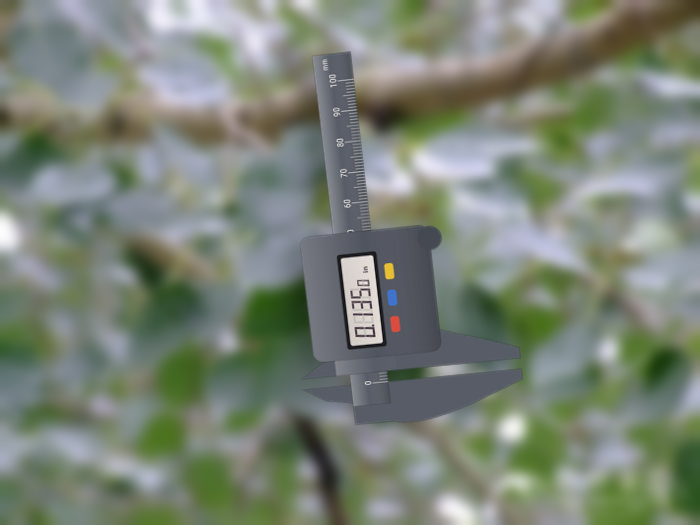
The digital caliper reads 0.1350 in
